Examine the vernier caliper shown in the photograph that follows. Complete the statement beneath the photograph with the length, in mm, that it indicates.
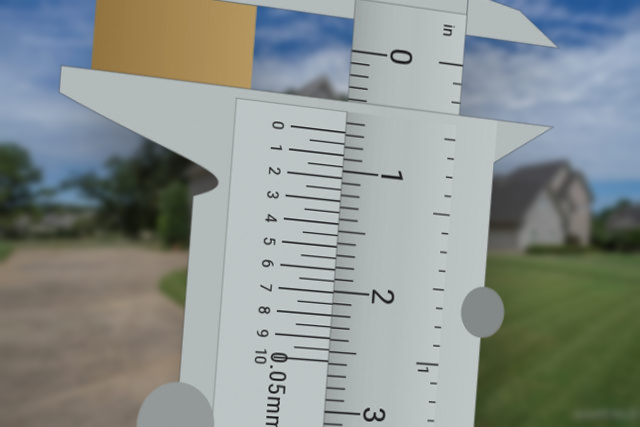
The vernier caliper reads 6.8 mm
